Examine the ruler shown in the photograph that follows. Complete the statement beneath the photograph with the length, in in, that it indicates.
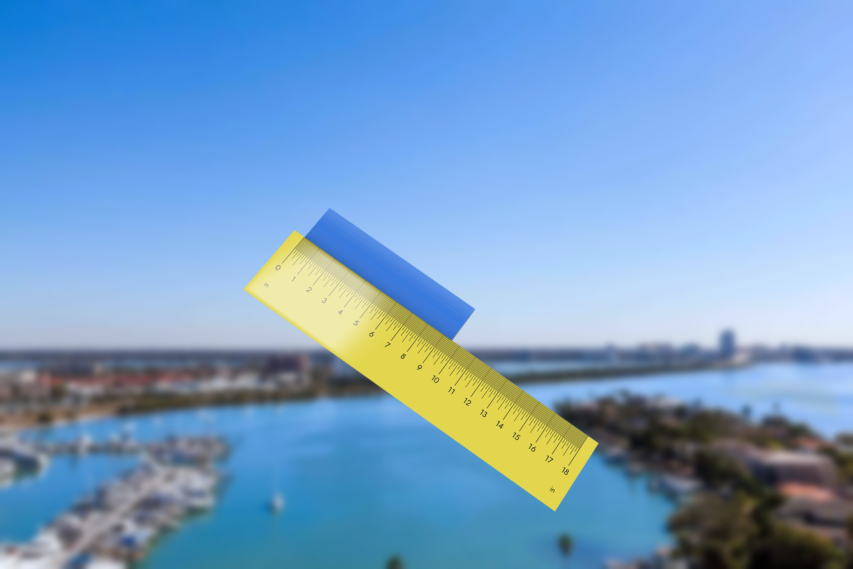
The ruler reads 9.5 in
